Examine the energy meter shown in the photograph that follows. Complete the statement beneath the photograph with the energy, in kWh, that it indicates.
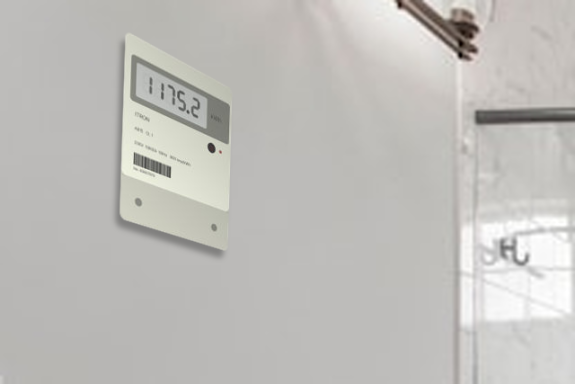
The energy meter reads 1175.2 kWh
